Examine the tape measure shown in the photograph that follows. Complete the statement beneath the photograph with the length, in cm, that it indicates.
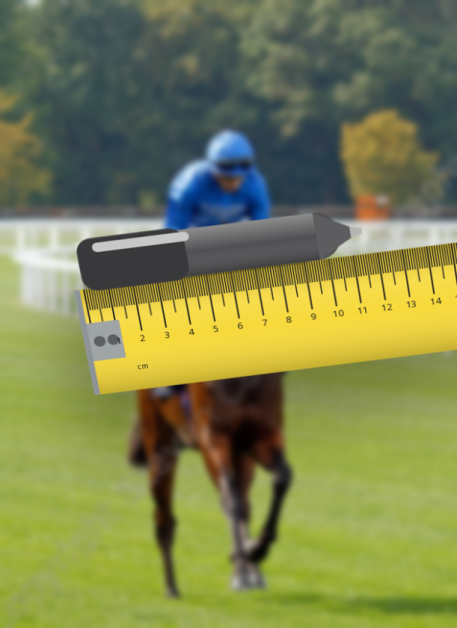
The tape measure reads 11.5 cm
